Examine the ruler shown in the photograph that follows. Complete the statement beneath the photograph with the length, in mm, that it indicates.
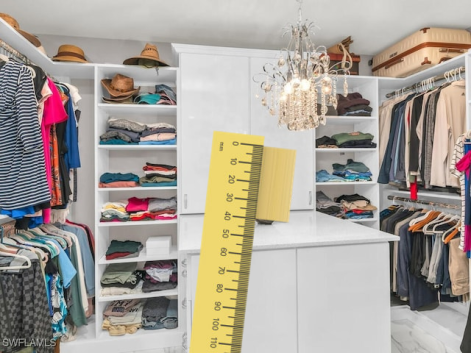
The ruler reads 40 mm
